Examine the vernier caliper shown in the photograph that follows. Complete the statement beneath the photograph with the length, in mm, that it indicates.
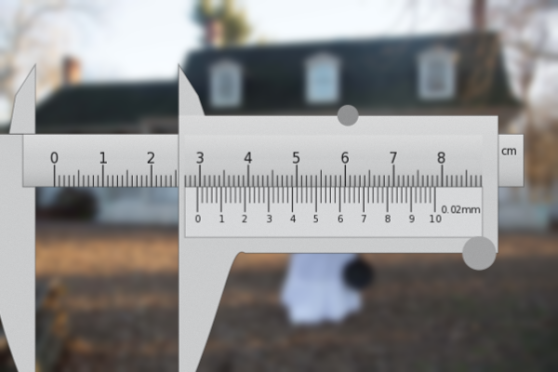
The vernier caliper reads 29.5 mm
